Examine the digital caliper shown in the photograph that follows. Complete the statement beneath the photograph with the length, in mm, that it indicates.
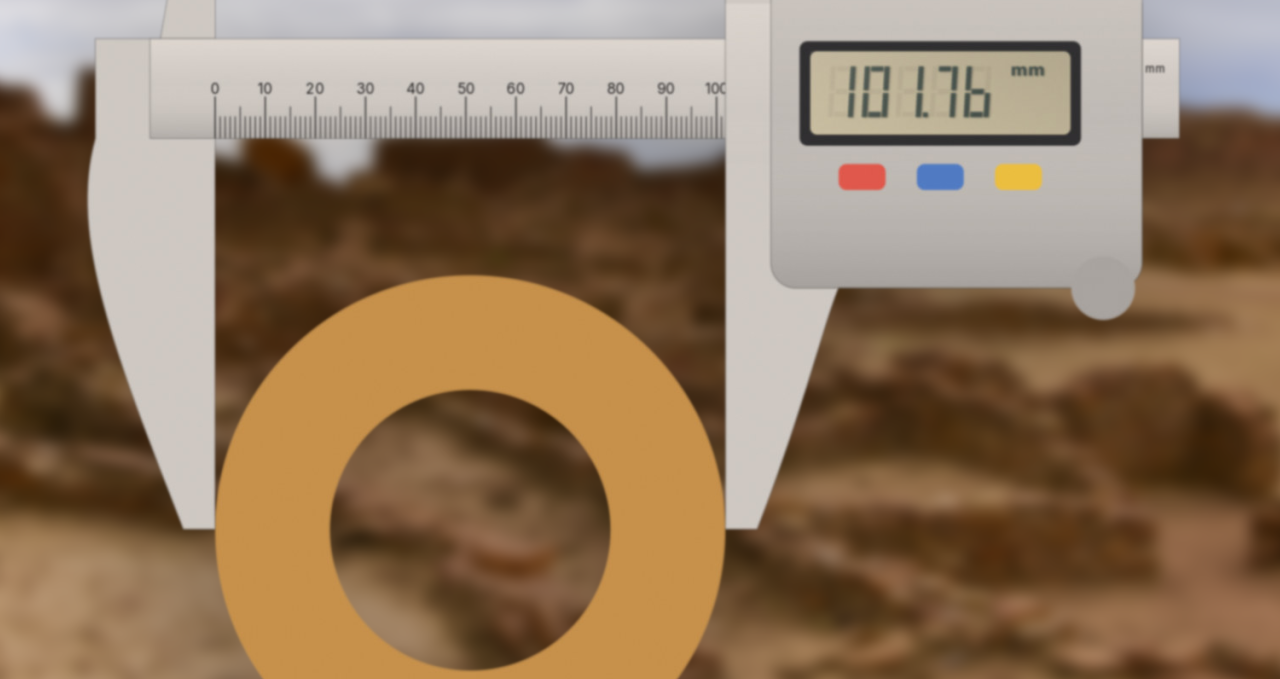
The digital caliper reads 101.76 mm
